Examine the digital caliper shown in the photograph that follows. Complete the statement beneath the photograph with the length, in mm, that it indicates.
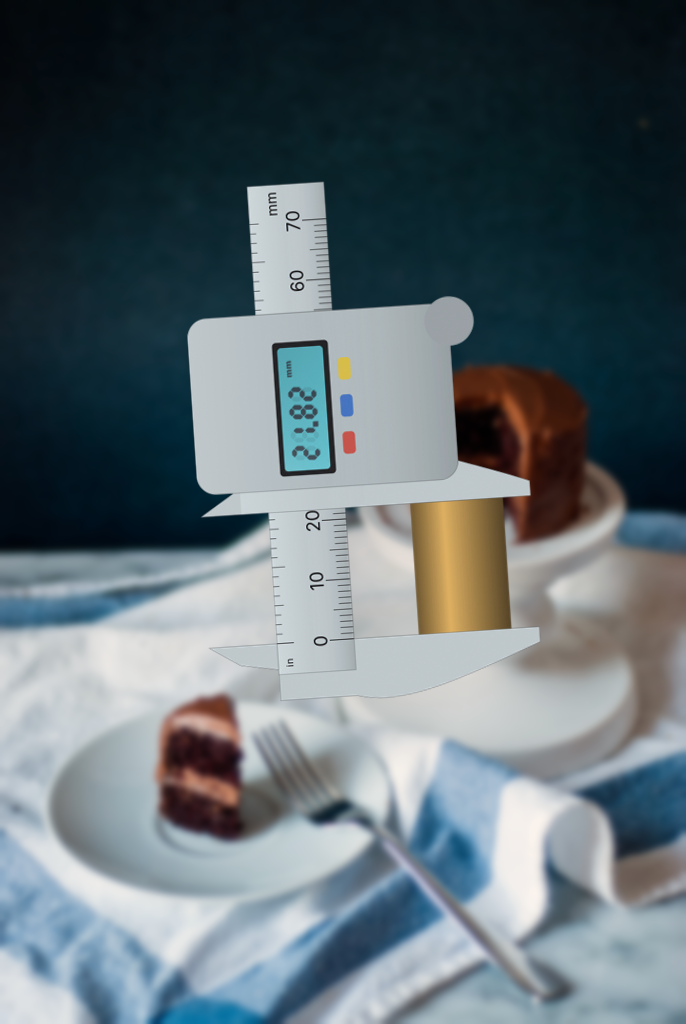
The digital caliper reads 21.82 mm
